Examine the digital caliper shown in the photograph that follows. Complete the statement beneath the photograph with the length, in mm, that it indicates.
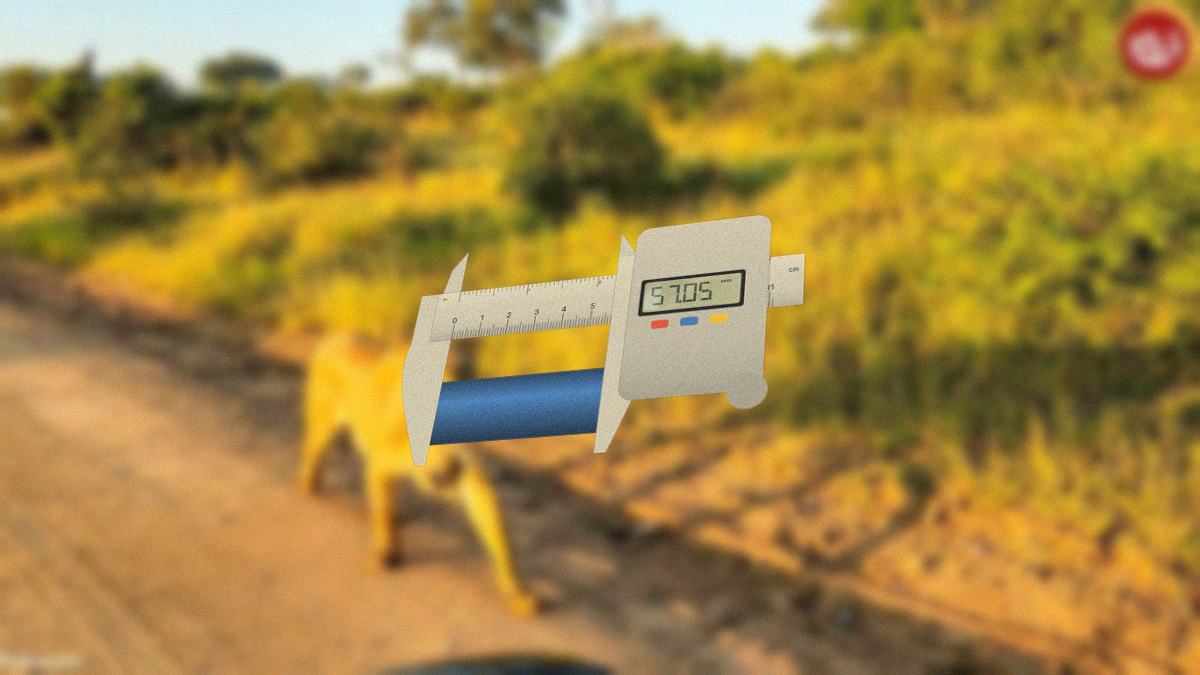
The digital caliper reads 57.05 mm
